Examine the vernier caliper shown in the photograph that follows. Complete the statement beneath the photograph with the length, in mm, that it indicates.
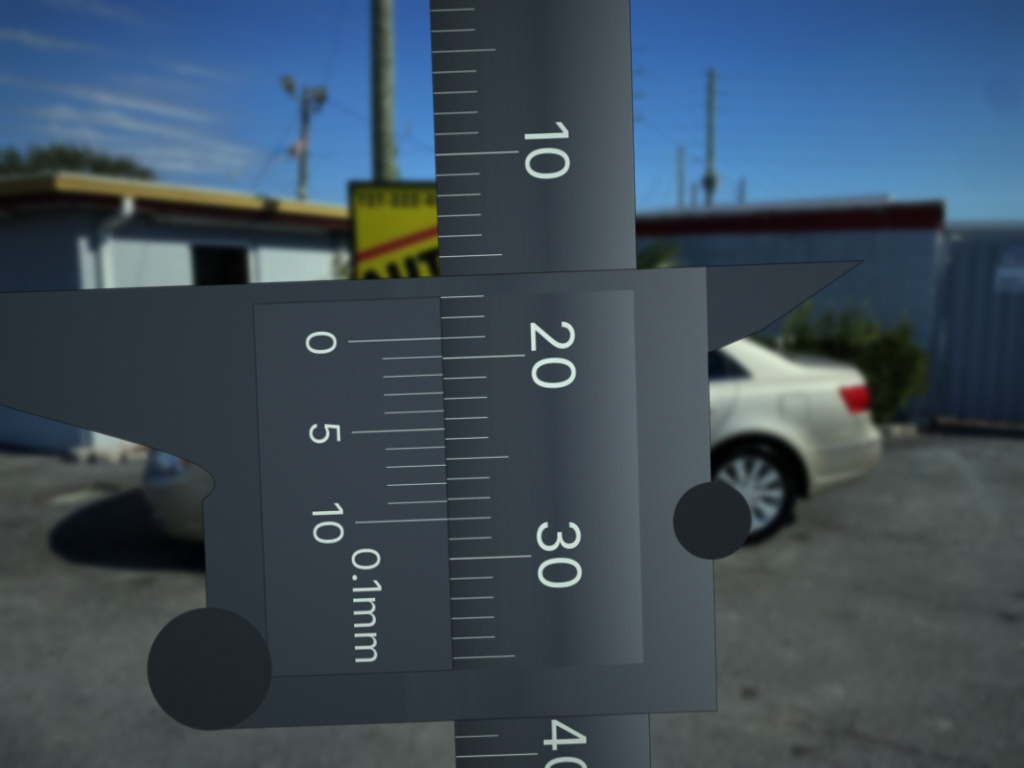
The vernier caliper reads 19.0 mm
